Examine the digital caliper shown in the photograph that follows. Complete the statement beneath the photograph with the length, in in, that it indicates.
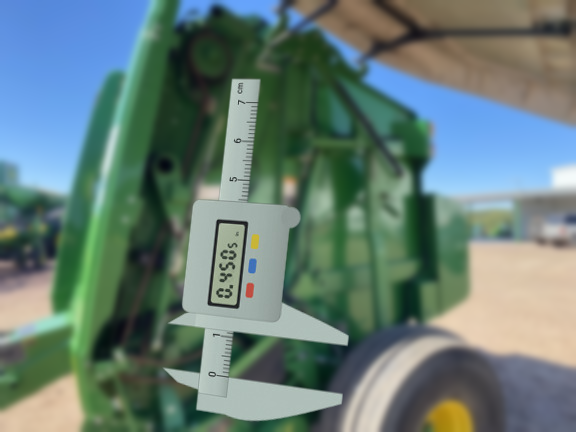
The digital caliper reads 0.4505 in
